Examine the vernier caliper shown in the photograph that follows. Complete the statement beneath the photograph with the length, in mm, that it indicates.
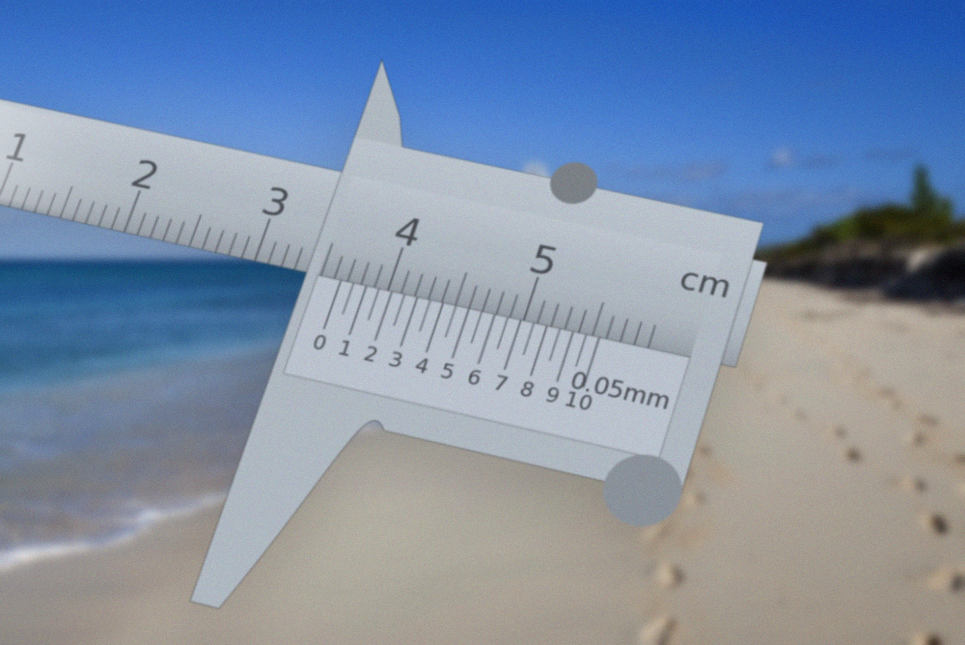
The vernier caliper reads 36.5 mm
